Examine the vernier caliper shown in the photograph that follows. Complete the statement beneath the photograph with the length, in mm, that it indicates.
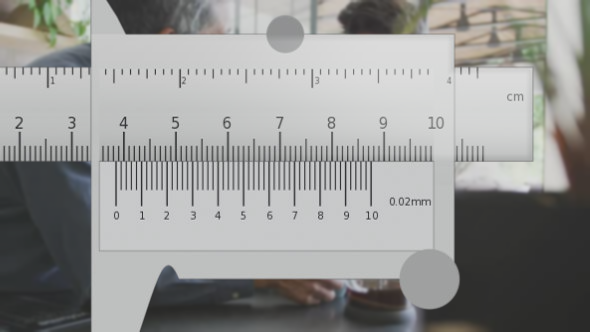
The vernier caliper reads 38.5 mm
